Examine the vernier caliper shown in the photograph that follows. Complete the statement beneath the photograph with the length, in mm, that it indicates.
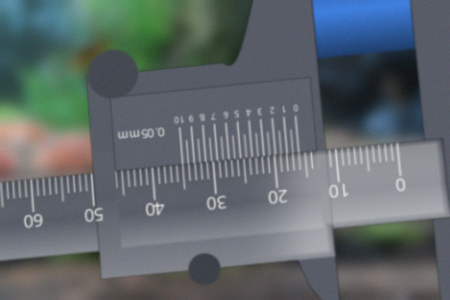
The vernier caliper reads 16.0 mm
